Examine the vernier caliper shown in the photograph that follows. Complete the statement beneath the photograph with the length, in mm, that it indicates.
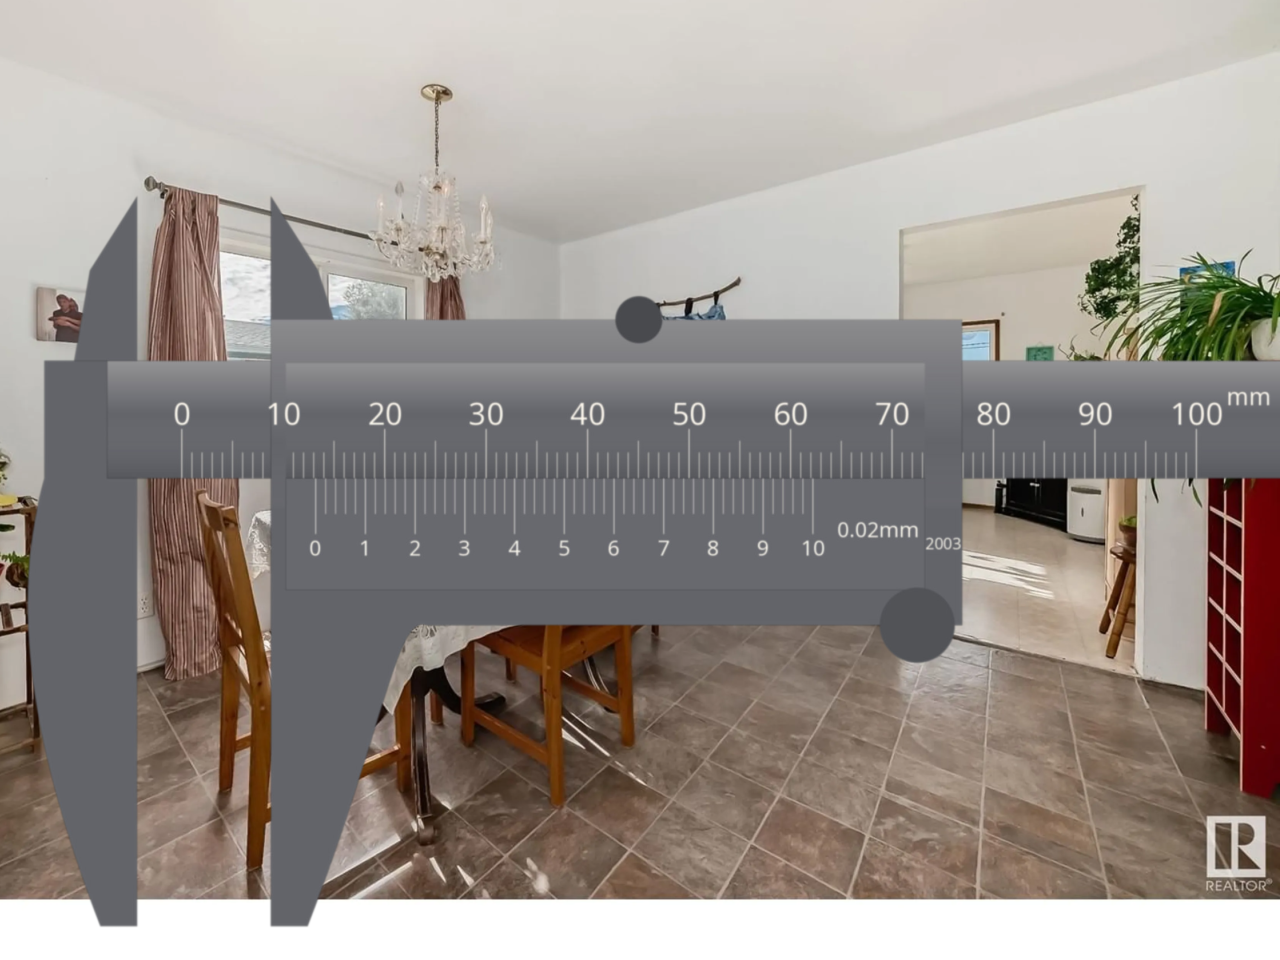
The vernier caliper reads 13.2 mm
